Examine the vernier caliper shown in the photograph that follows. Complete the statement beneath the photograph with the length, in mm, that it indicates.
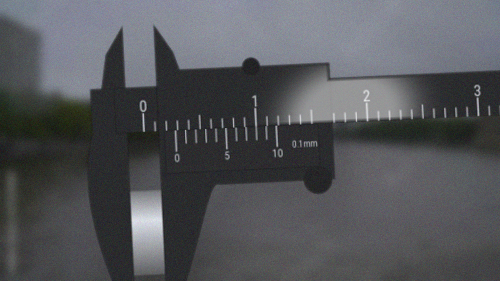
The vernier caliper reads 2.8 mm
